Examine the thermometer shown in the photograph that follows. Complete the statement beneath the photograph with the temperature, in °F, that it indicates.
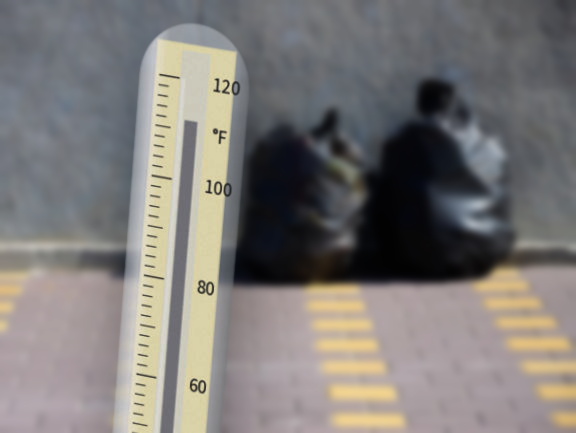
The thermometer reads 112 °F
